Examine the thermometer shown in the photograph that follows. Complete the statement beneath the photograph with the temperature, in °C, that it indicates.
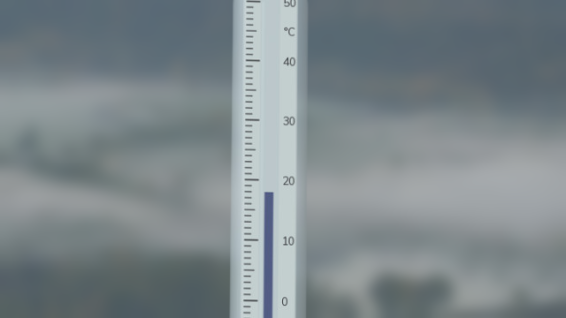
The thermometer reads 18 °C
